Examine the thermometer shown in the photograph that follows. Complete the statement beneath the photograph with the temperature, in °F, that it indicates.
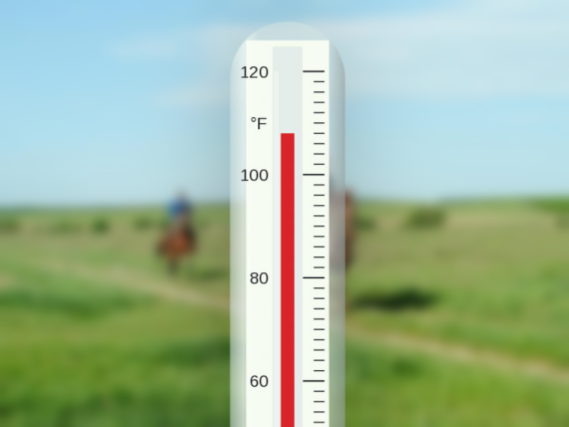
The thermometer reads 108 °F
